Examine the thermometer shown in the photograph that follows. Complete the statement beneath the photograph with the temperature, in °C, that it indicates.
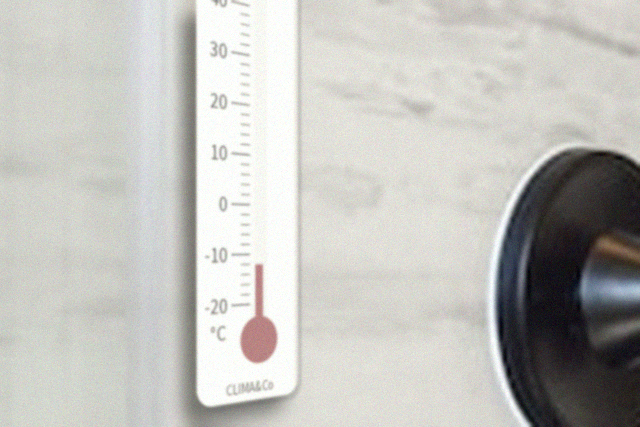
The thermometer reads -12 °C
